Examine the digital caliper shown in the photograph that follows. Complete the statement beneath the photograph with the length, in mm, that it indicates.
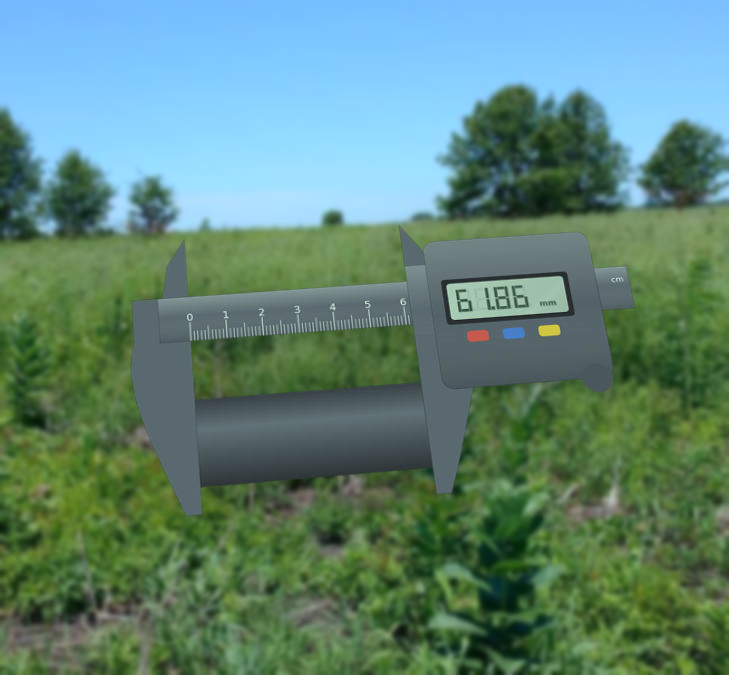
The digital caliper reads 61.86 mm
